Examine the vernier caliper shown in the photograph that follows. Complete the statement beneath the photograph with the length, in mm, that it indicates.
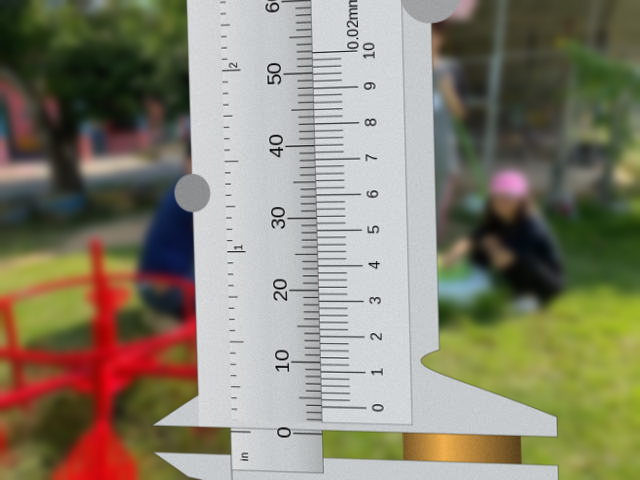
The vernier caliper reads 3.8 mm
